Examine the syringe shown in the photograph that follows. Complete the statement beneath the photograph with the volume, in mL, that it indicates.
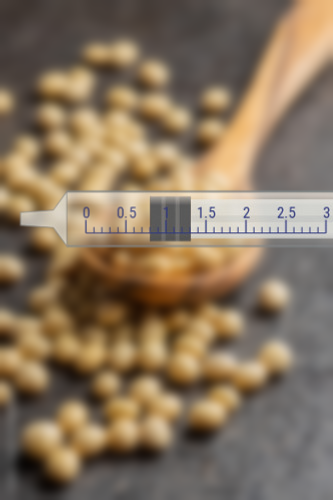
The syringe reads 0.8 mL
